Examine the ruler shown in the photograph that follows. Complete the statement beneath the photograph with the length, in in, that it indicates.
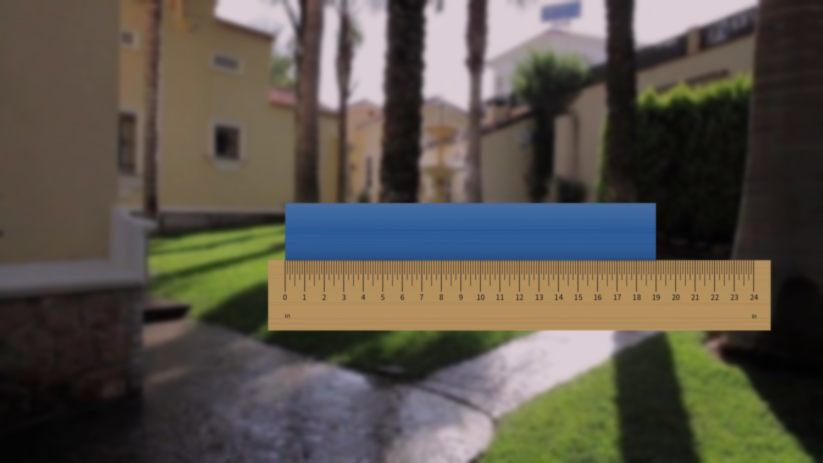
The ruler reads 19 in
